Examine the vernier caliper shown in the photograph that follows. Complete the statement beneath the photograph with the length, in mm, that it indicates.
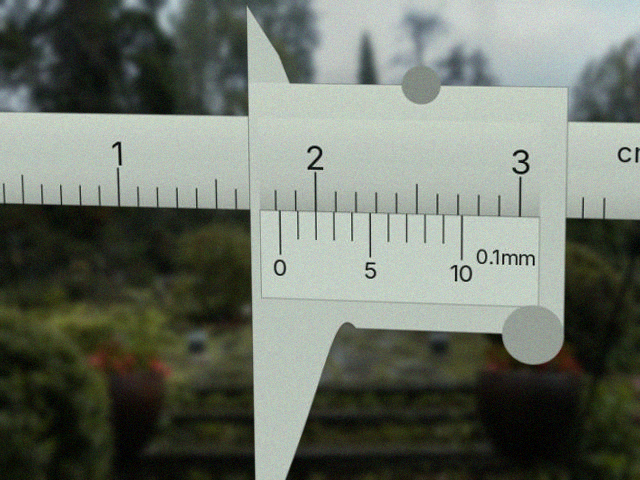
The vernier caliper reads 18.2 mm
